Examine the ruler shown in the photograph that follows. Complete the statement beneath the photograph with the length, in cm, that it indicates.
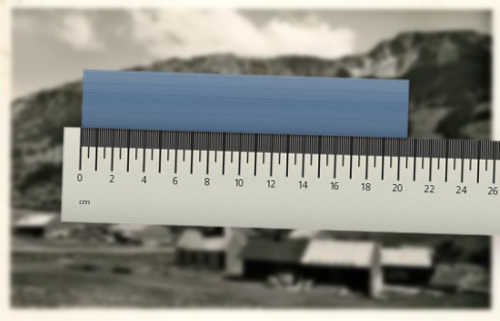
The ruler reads 20.5 cm
